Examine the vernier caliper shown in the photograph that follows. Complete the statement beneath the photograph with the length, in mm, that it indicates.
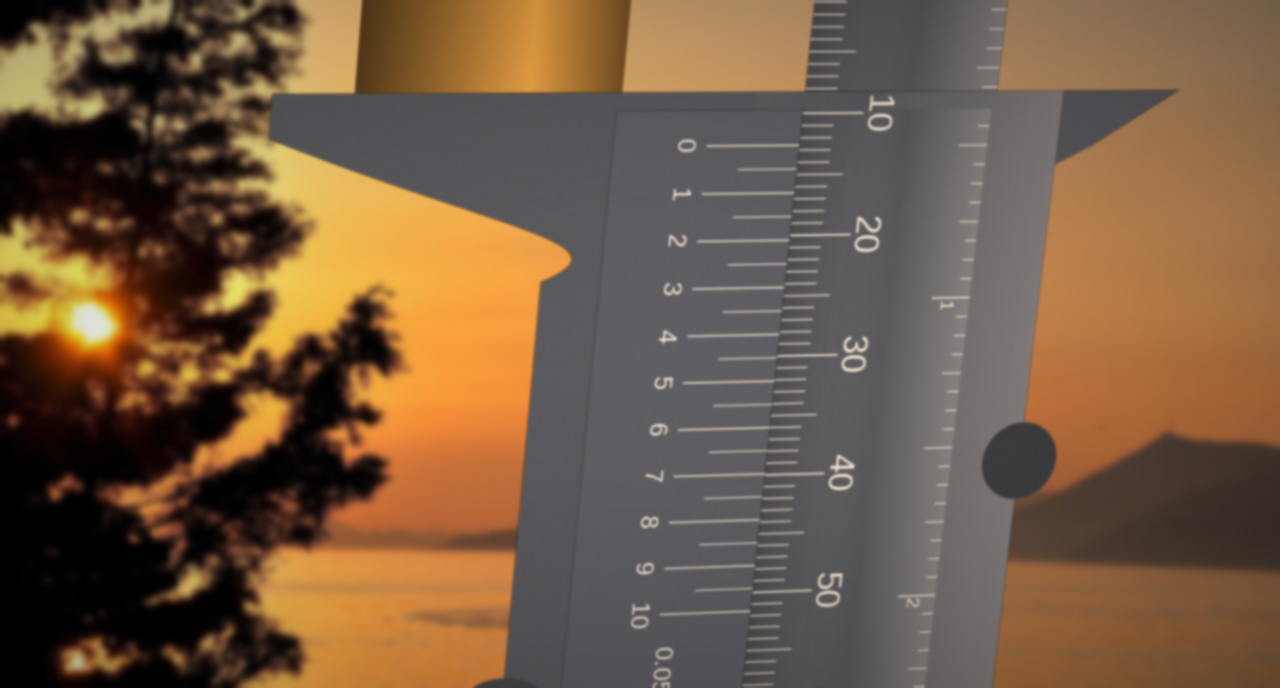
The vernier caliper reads 12.6 mm
